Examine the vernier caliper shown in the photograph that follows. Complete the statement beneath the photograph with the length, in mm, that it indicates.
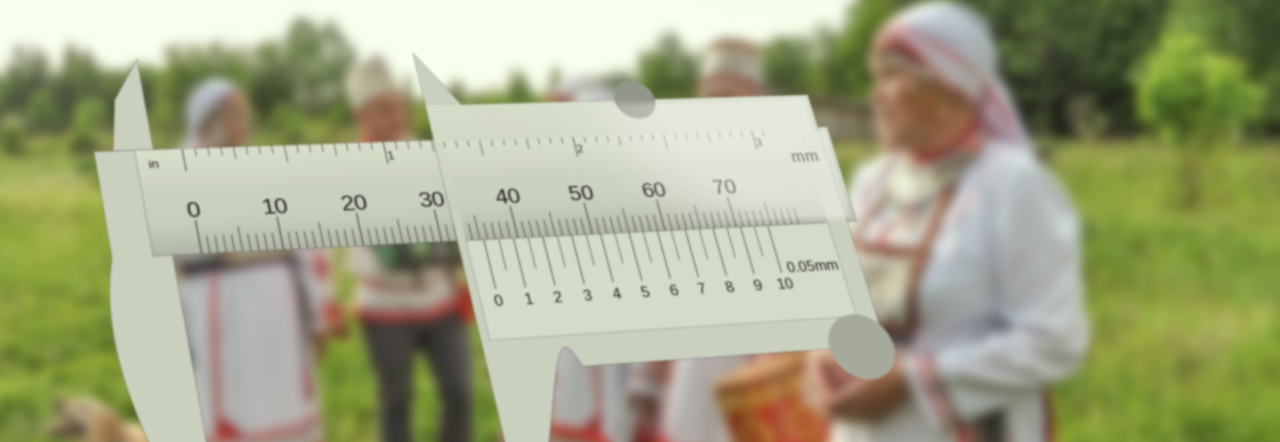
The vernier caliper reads 35.5 mm
